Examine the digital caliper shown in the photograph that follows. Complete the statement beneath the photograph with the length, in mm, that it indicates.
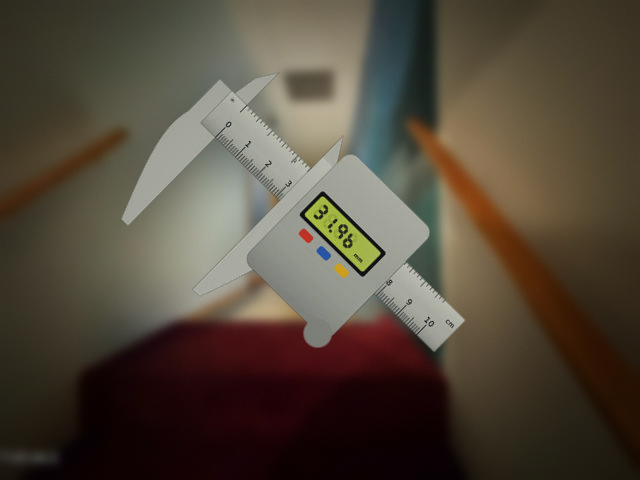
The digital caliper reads 31.96 mm
